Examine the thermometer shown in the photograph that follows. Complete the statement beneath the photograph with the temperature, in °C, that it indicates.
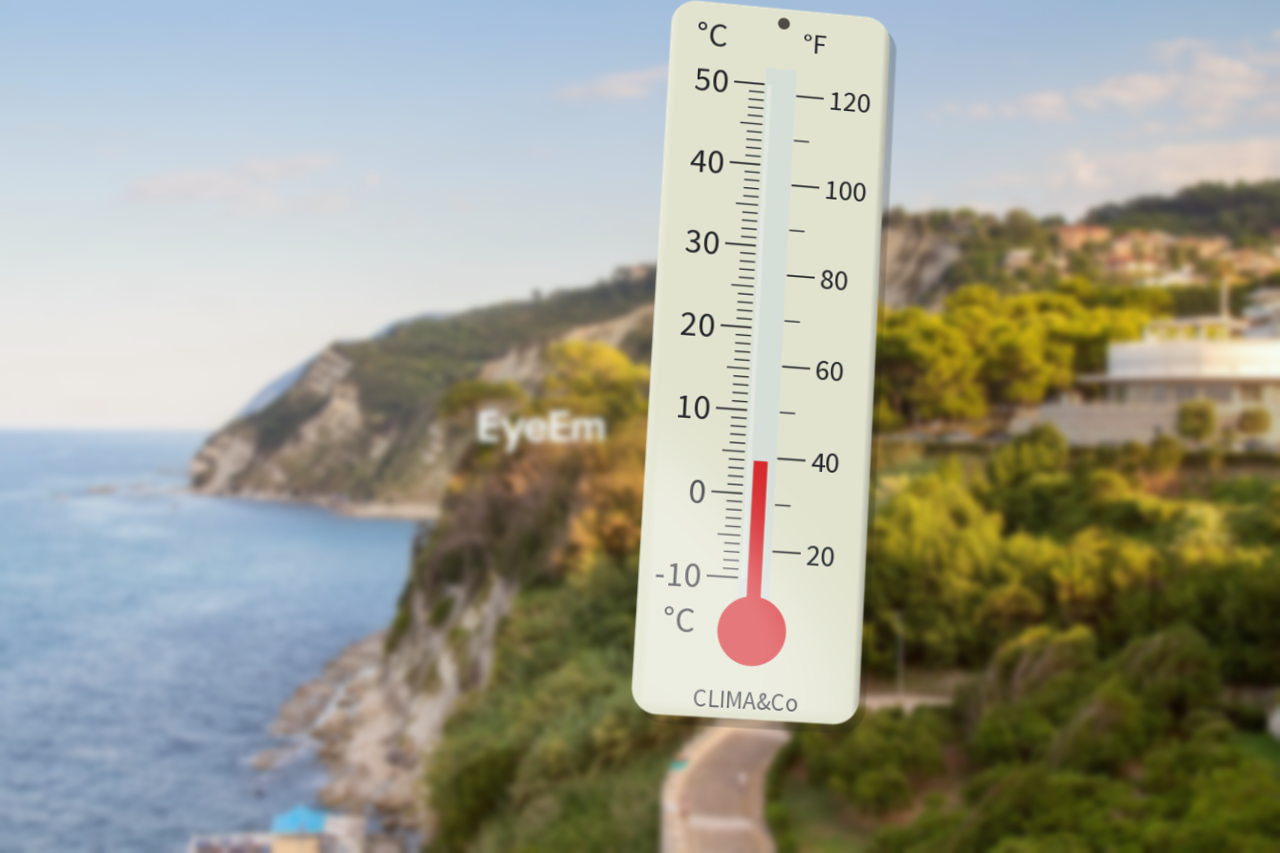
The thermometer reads 4 °C
